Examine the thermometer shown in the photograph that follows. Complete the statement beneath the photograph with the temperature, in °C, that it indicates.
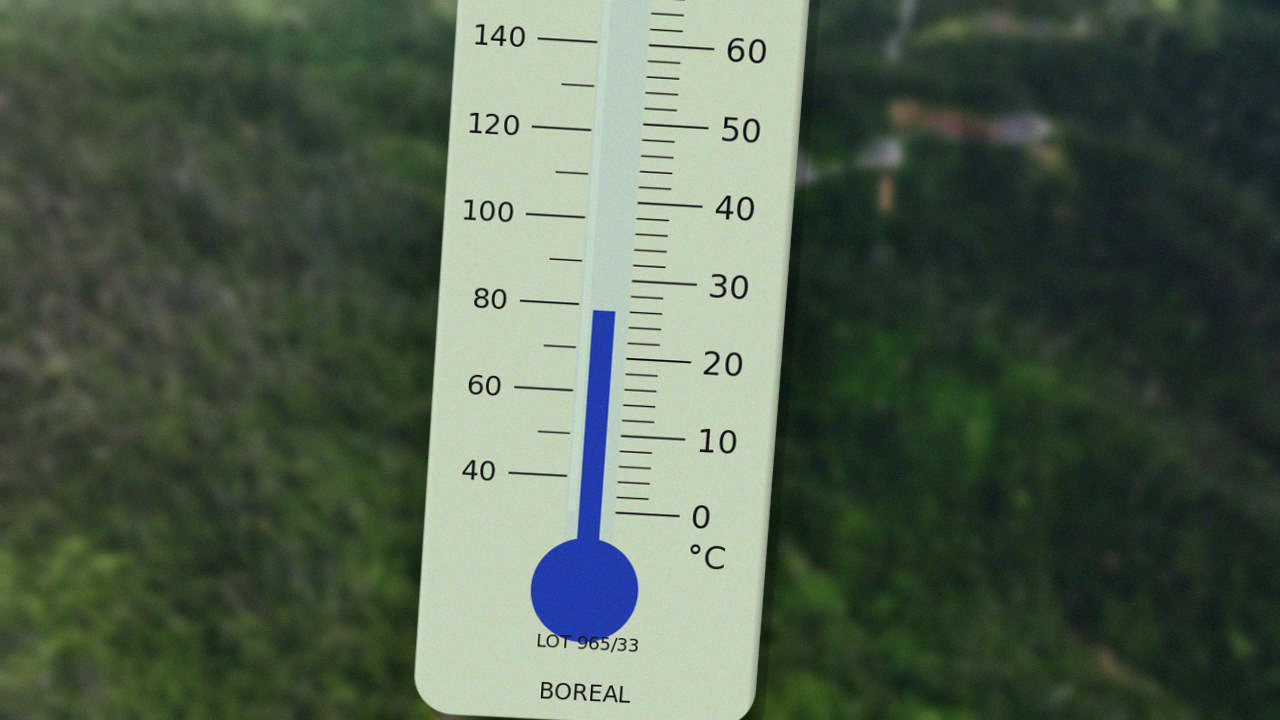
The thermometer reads 26 °C
